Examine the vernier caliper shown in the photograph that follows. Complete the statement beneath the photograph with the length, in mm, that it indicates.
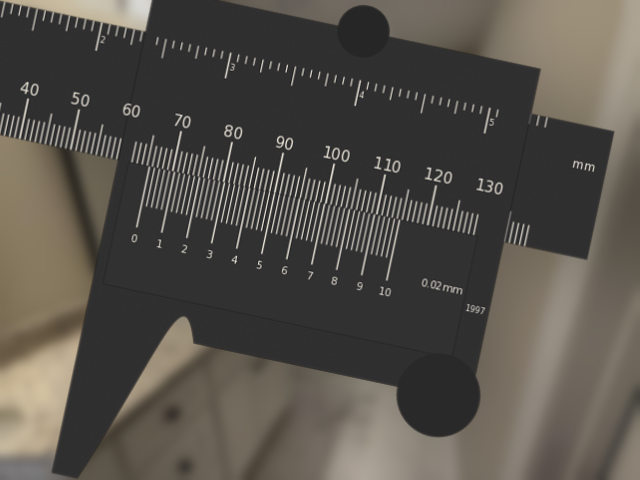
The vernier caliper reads 65.5 mm
